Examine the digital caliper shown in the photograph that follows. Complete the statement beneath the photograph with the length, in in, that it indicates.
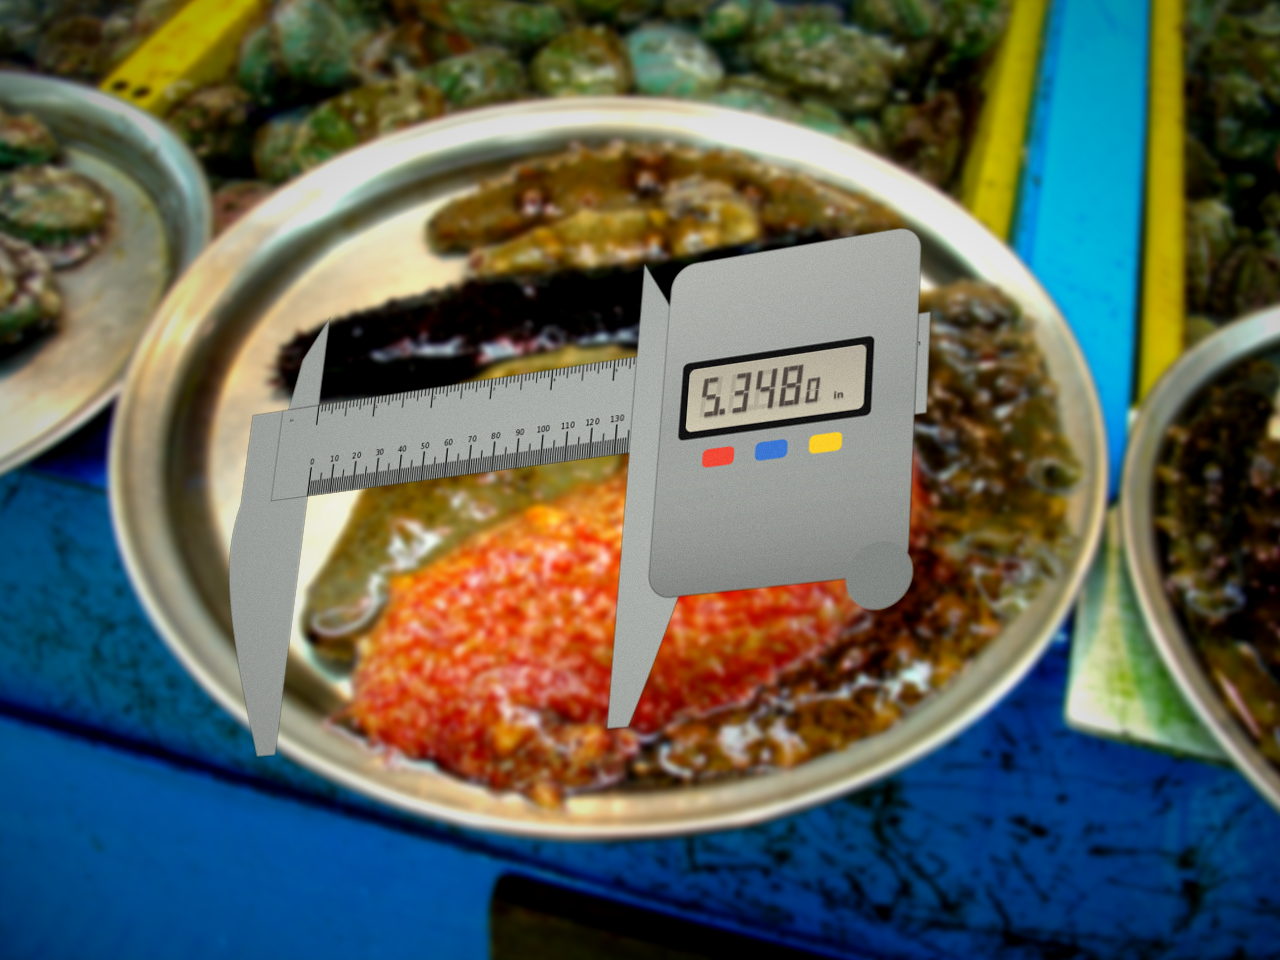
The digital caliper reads 5.3480 in
